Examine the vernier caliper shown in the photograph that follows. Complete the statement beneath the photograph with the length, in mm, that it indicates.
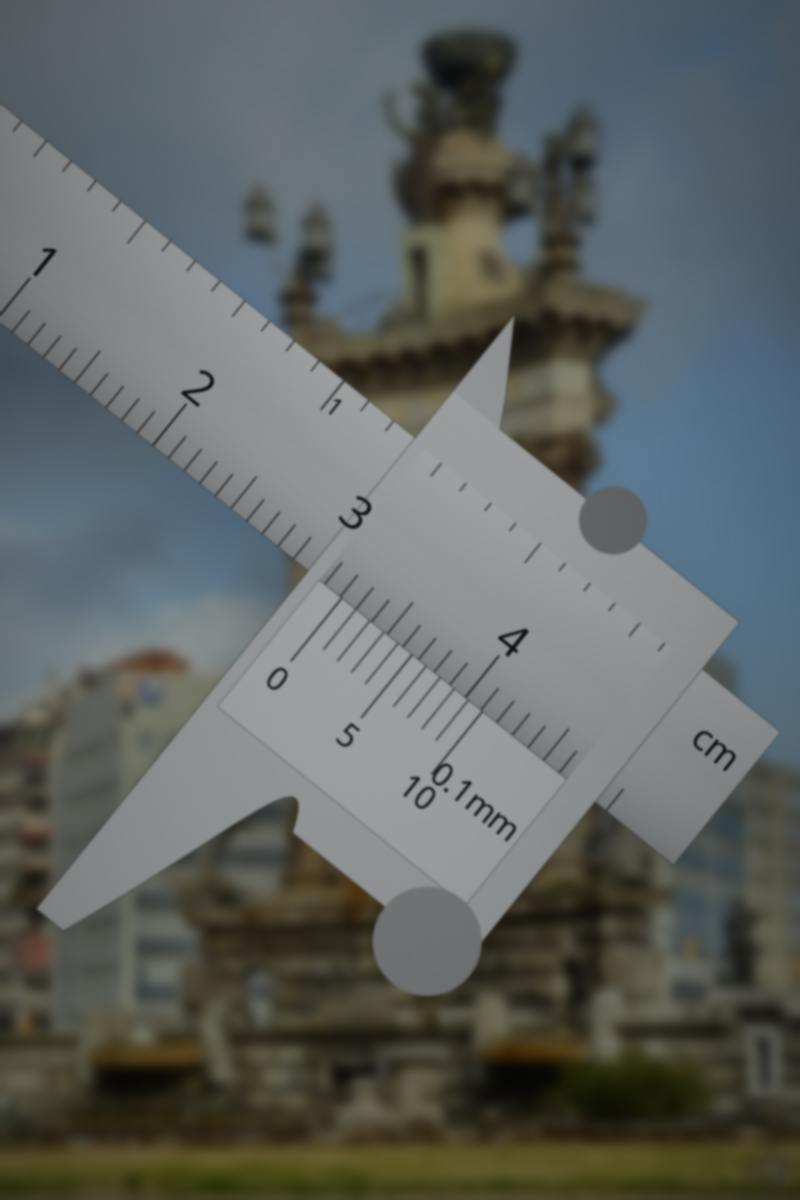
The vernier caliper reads 32.1 mm
